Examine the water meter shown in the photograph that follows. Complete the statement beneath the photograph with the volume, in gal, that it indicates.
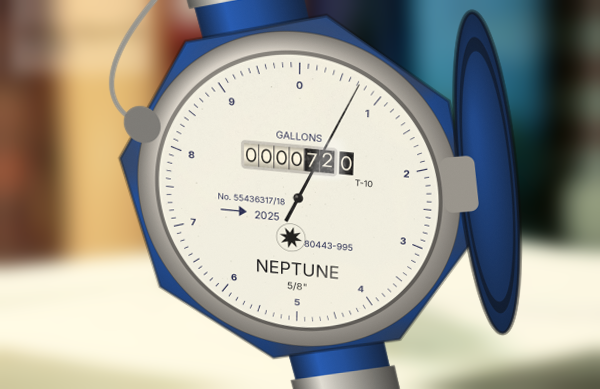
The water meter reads 720.7 gal
